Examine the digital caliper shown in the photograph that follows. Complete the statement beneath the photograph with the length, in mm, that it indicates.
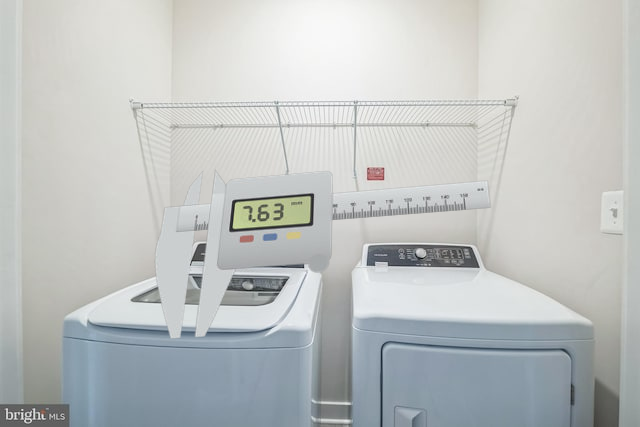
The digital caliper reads 7.63 mm
